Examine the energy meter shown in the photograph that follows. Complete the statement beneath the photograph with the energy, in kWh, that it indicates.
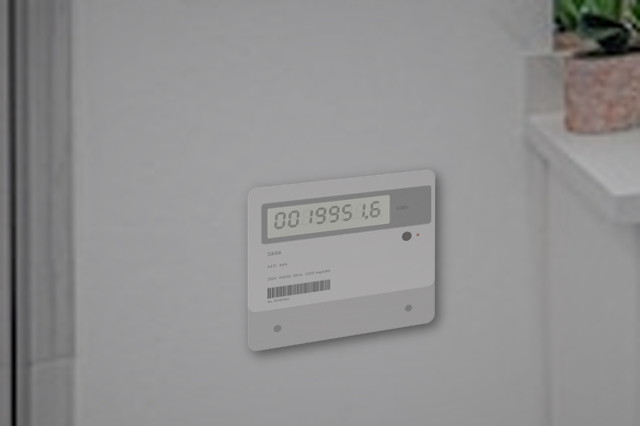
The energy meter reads 19951.6 kWh
